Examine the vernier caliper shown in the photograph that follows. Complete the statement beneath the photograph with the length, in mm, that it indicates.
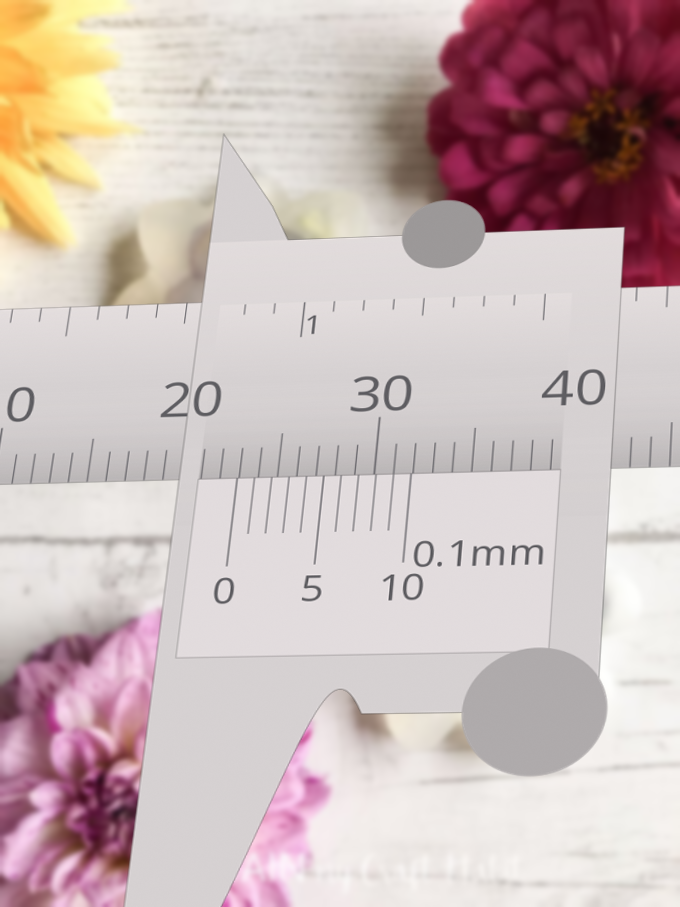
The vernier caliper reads 22.9 mm
